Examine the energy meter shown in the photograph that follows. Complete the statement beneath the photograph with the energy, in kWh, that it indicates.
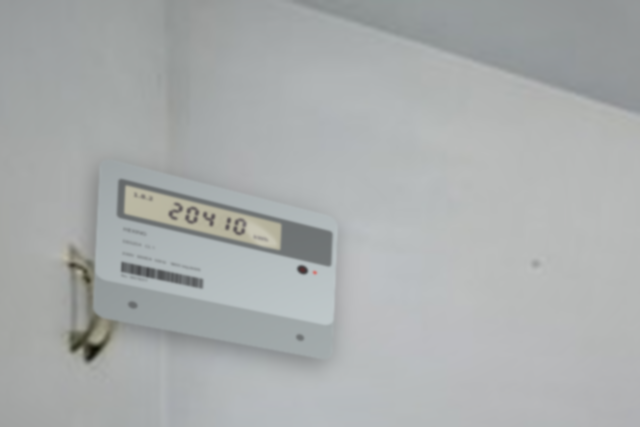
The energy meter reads 20410 kWh
